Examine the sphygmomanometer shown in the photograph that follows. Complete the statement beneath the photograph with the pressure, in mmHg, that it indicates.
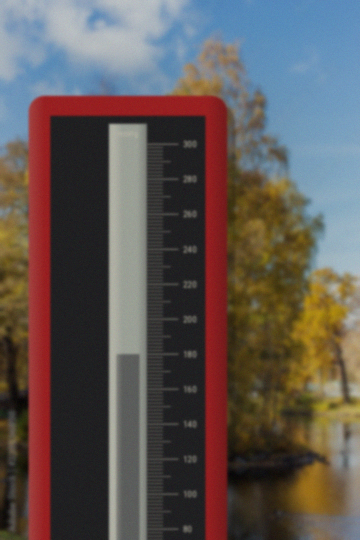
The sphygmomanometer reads 180 mmHg
